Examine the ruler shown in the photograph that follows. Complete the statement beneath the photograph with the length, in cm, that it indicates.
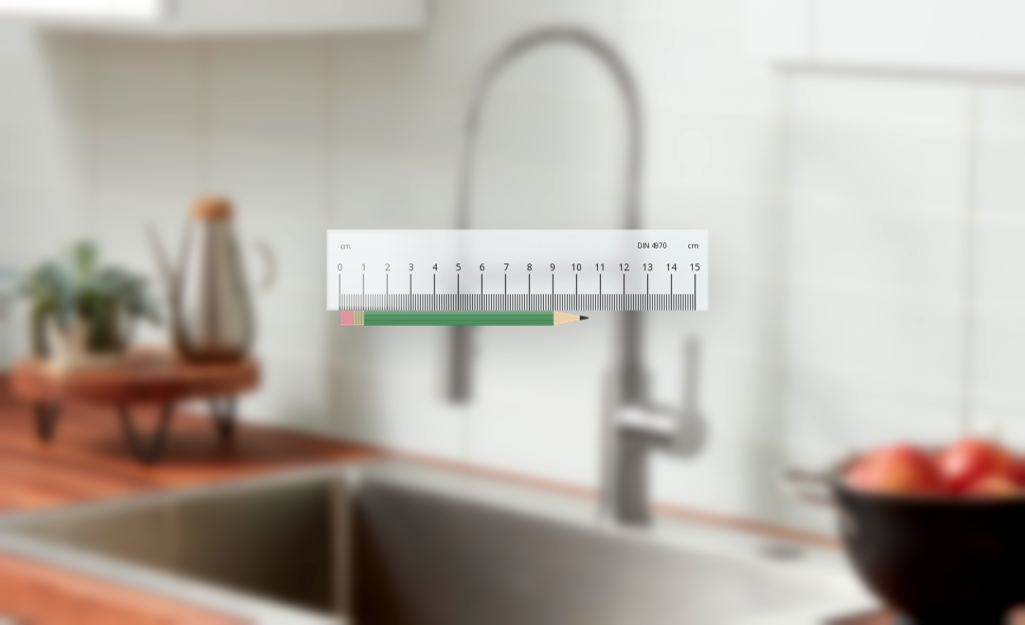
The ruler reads 10.5 cm
